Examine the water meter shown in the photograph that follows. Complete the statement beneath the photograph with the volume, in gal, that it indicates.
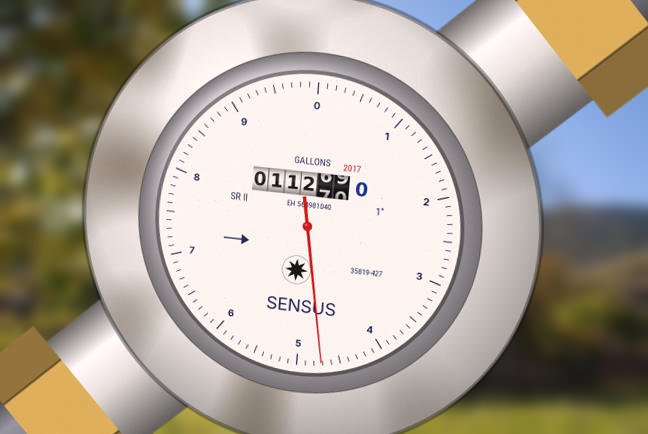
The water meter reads 112694.7 gal
